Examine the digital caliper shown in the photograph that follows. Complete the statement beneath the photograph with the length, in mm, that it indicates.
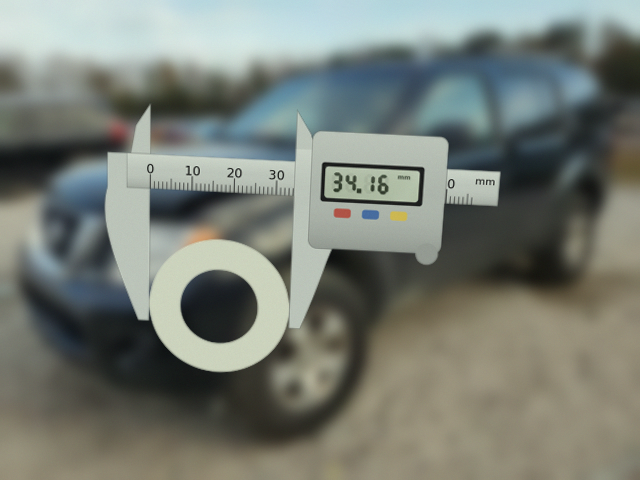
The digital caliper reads 34.16 mm
